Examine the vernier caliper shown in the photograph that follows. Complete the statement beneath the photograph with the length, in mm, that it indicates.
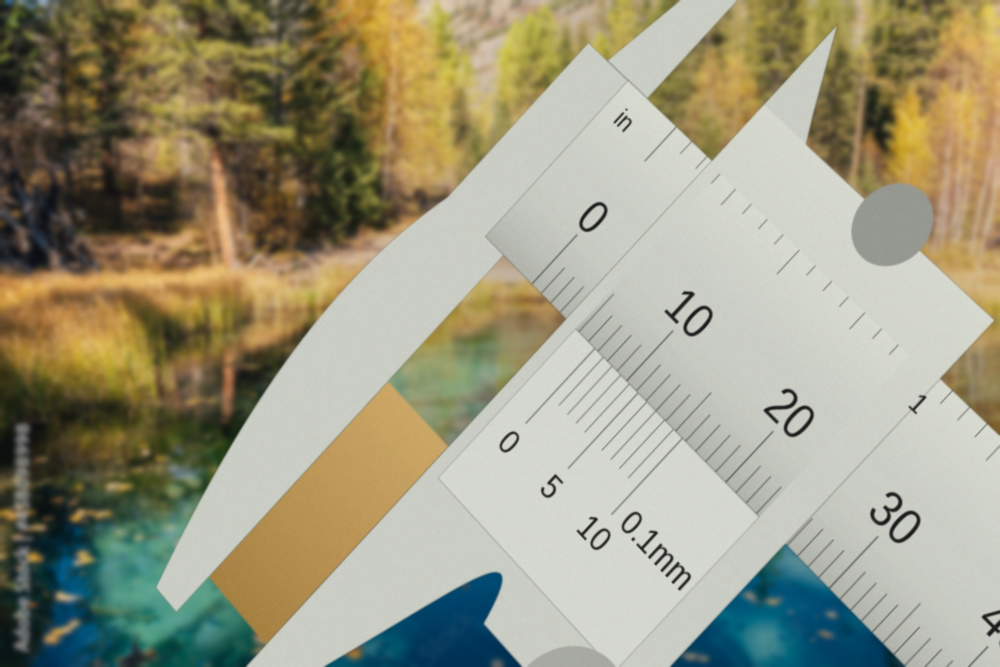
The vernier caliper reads 6.7 mm
